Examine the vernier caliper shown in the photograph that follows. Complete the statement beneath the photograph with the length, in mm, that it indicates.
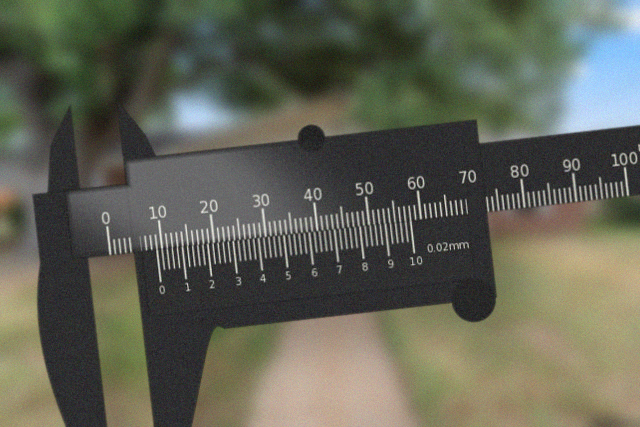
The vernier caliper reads 9.0 mm
